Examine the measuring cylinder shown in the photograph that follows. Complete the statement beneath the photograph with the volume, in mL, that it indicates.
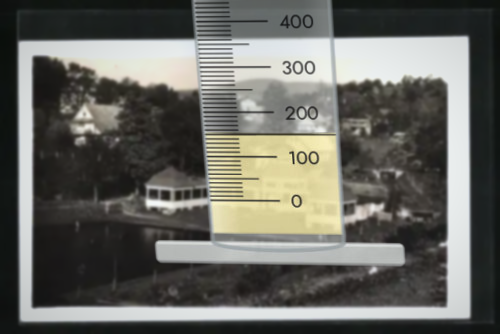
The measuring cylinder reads 150 mL
